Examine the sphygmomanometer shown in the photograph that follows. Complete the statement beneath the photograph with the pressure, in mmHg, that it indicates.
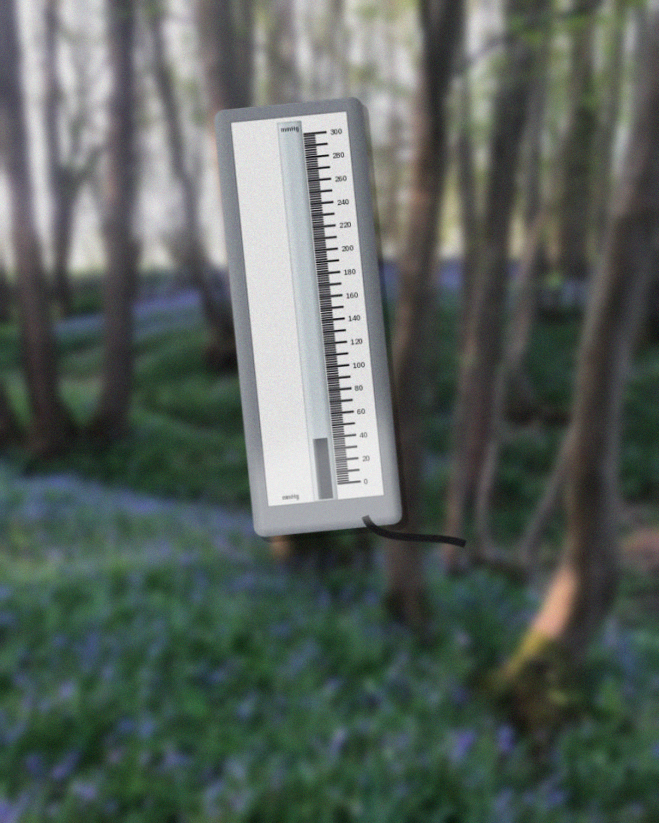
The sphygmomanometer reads 40 mmHg
